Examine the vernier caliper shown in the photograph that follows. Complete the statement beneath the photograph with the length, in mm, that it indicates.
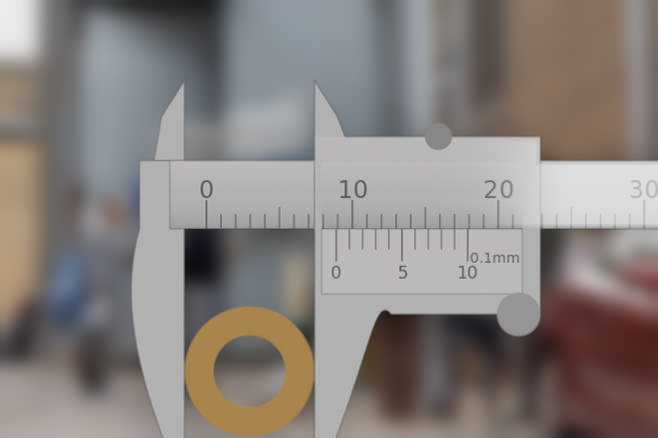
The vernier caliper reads 8.9 mm
